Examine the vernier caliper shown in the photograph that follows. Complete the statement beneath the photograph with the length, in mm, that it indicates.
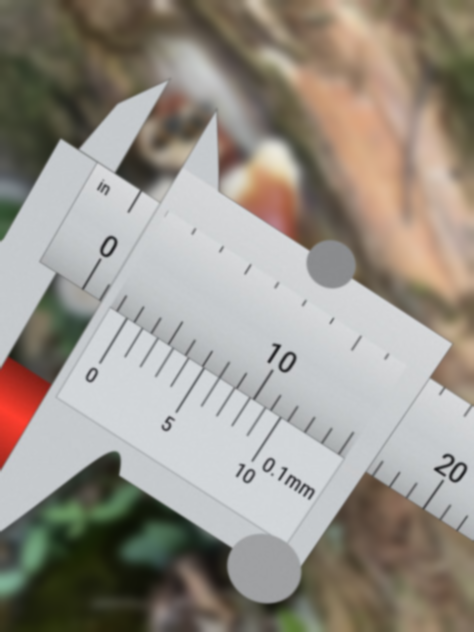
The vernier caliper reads 2.6 mm
